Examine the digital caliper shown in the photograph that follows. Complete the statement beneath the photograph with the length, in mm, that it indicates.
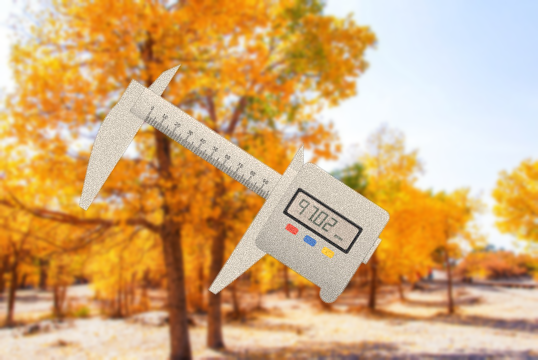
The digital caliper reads 97.02 mm
